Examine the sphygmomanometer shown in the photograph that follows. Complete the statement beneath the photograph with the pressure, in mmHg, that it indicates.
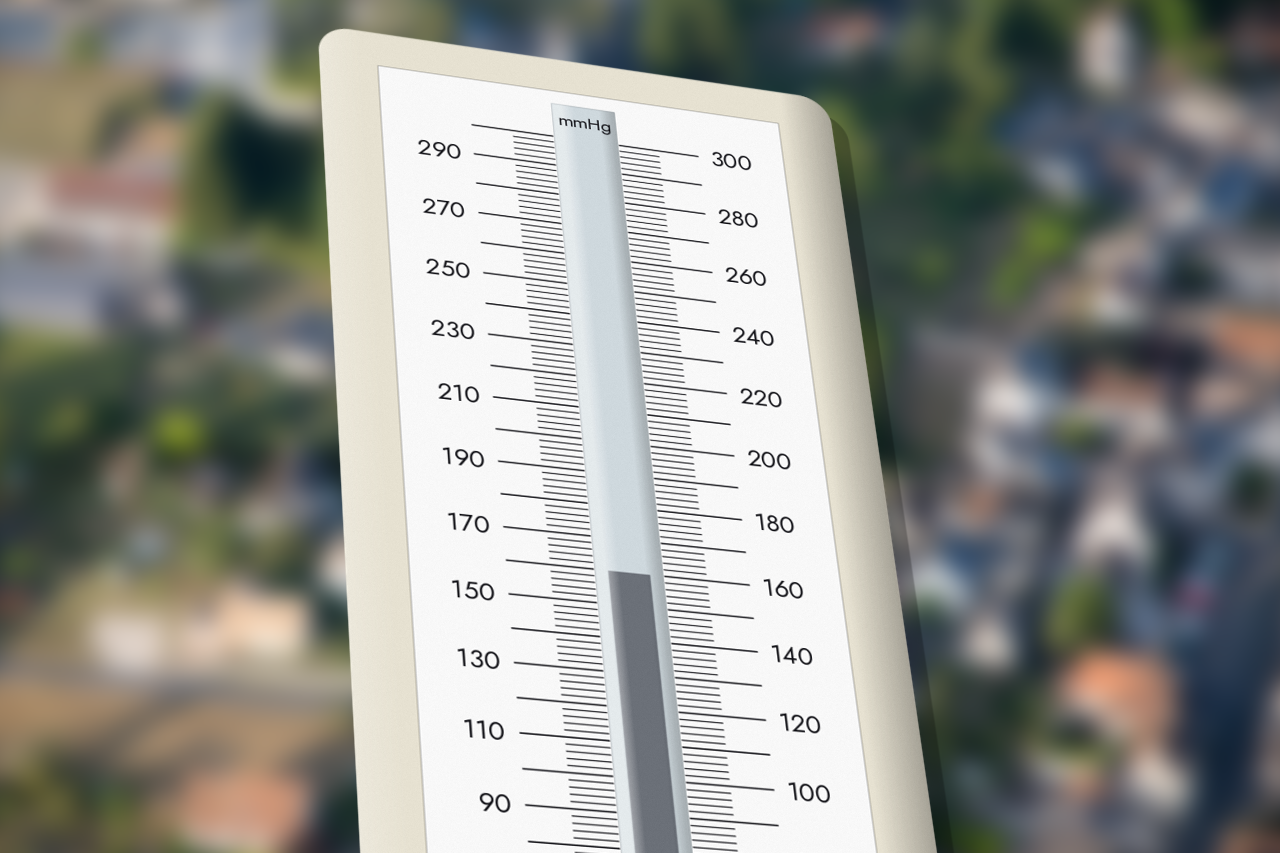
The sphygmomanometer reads 160 mmHg
